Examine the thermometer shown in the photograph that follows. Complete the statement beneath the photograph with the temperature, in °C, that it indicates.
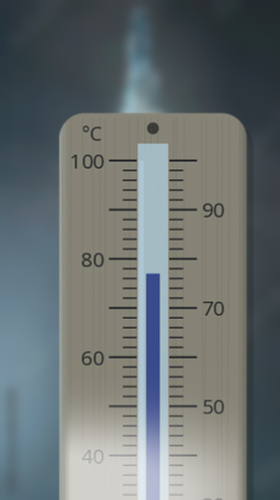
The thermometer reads 77 °C
